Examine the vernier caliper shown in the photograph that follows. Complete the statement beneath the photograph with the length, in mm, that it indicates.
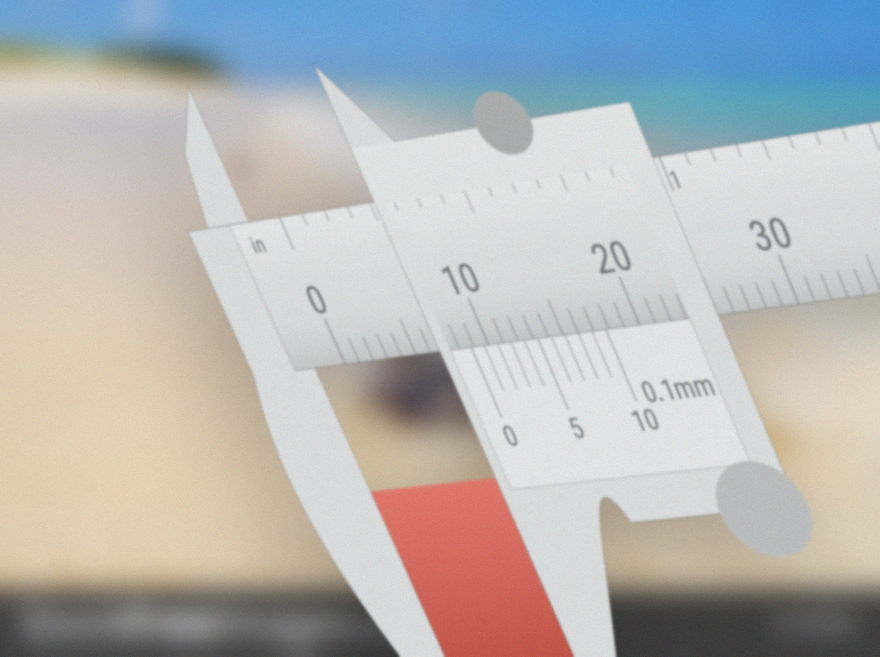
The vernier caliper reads 8.8 mm
